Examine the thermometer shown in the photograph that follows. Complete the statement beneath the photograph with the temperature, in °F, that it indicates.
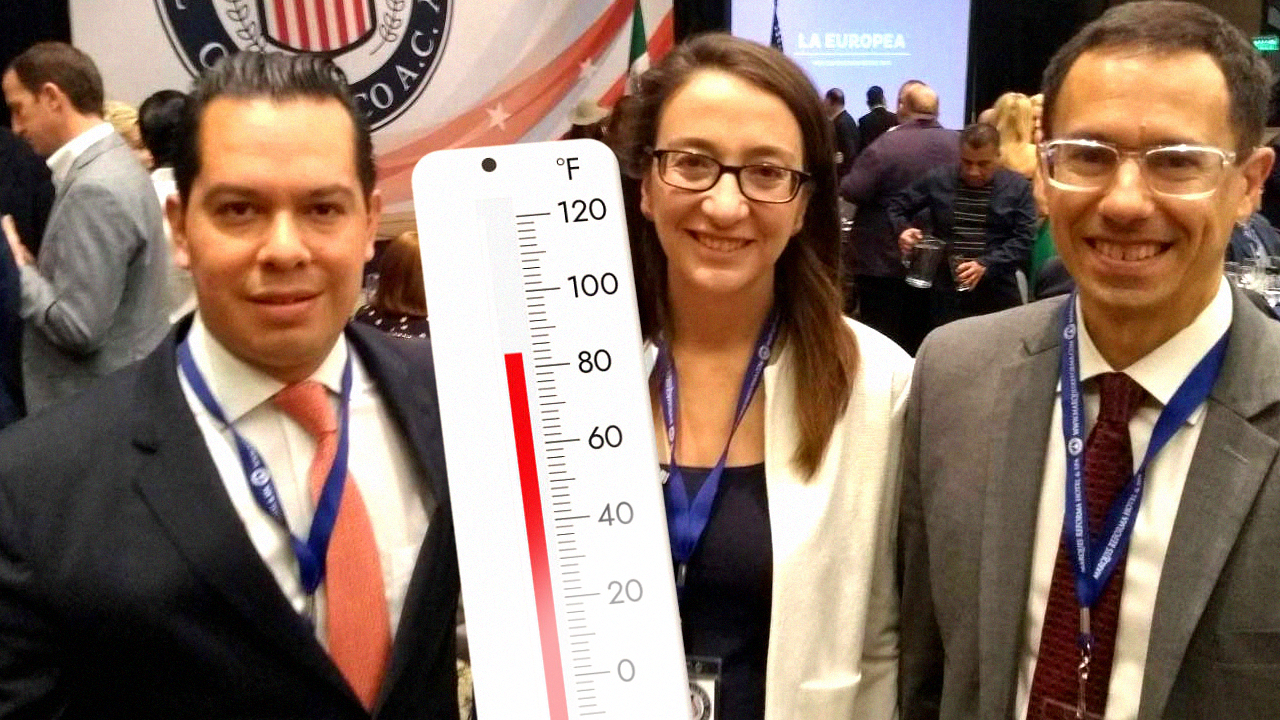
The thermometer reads 84 °F
